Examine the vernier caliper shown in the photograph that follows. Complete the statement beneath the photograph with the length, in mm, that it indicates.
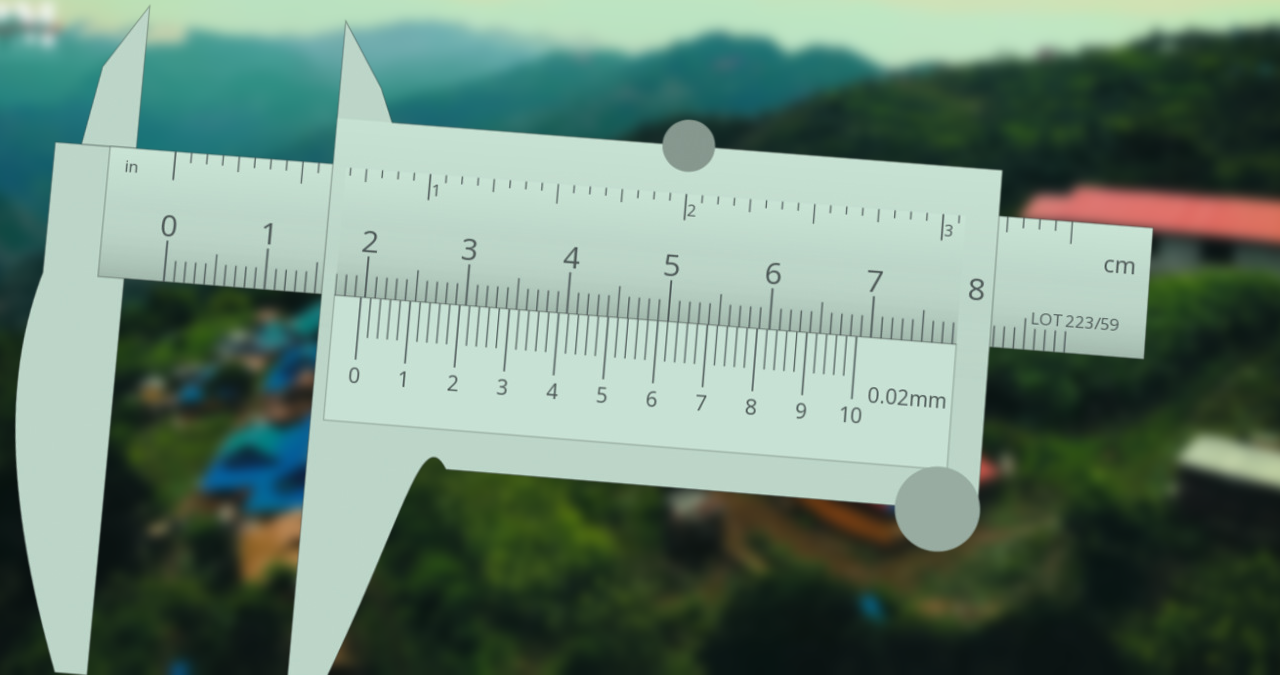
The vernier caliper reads 19.6 mm
